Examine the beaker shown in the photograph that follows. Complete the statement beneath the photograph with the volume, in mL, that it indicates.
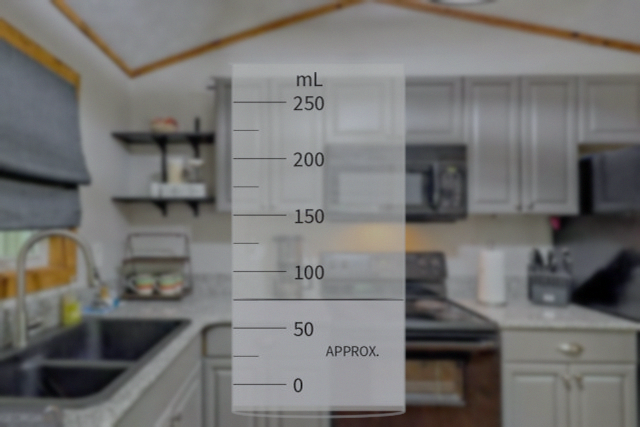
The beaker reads 75 mL
